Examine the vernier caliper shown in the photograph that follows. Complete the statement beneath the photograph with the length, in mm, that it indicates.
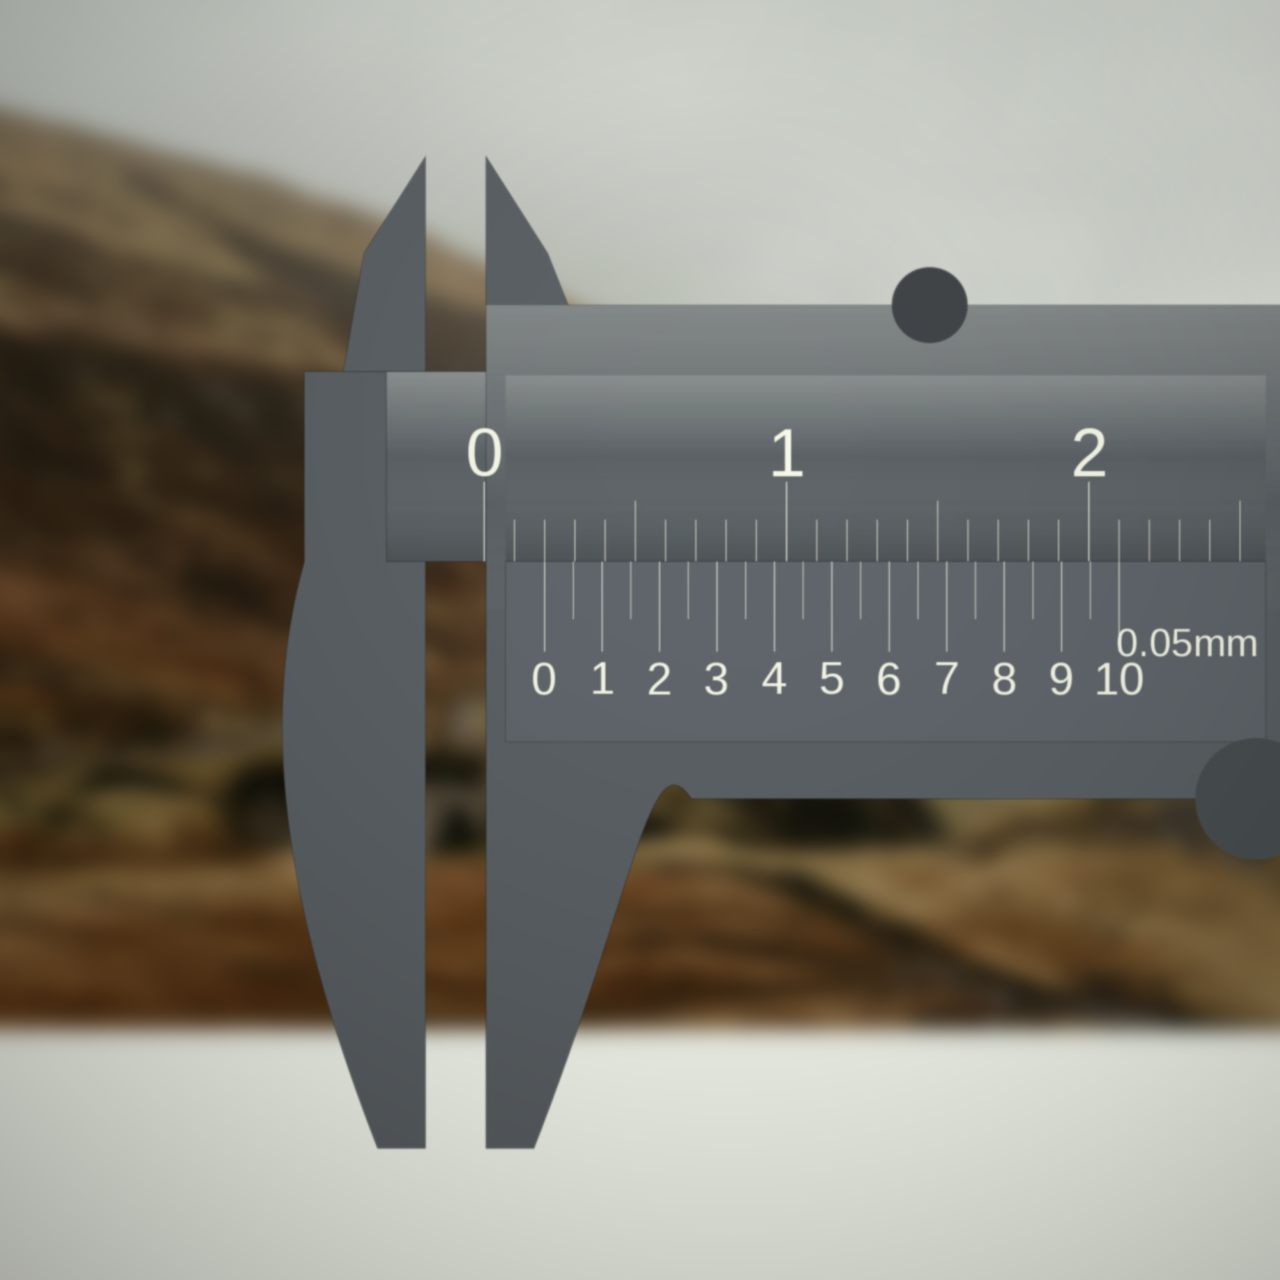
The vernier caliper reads 2.00 mm
